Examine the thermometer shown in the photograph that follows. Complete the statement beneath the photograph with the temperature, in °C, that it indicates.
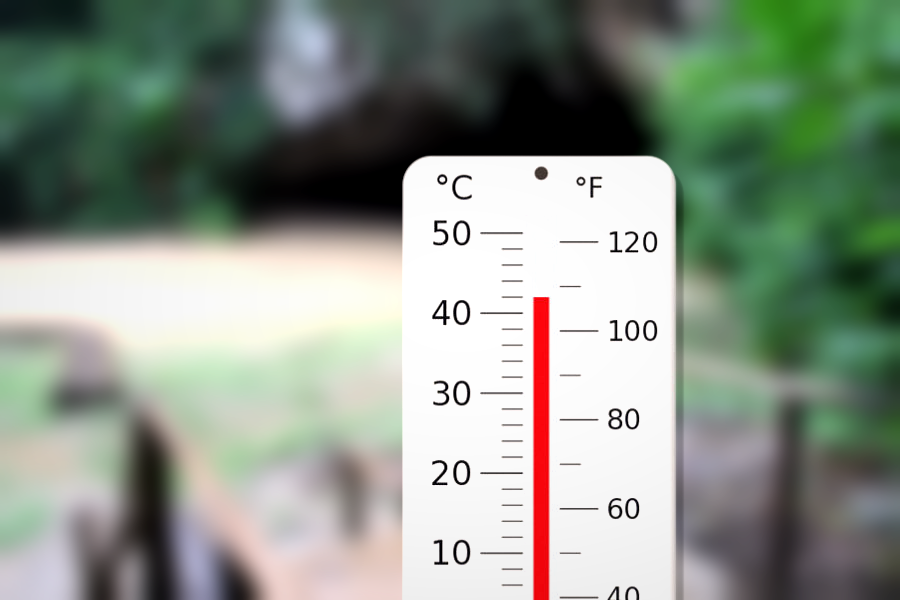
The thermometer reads 42 °C
